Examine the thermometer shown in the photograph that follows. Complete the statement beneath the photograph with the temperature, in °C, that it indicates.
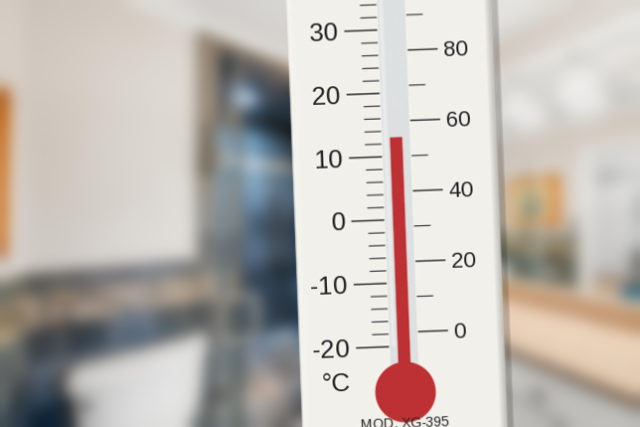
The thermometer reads 13 °C
